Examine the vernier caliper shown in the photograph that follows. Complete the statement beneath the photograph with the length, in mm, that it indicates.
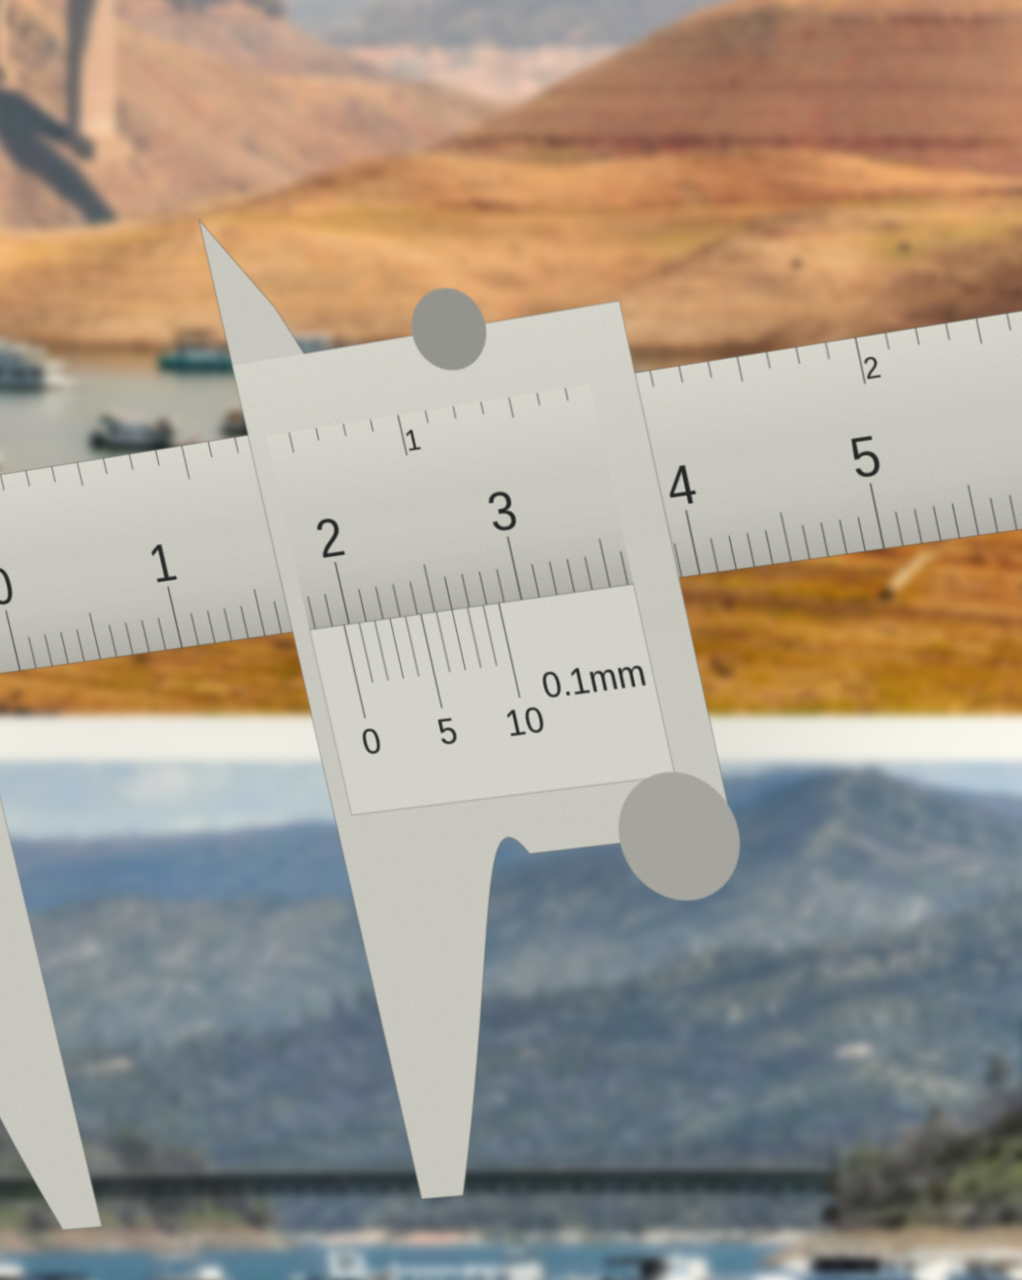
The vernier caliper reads 19.7 mm
